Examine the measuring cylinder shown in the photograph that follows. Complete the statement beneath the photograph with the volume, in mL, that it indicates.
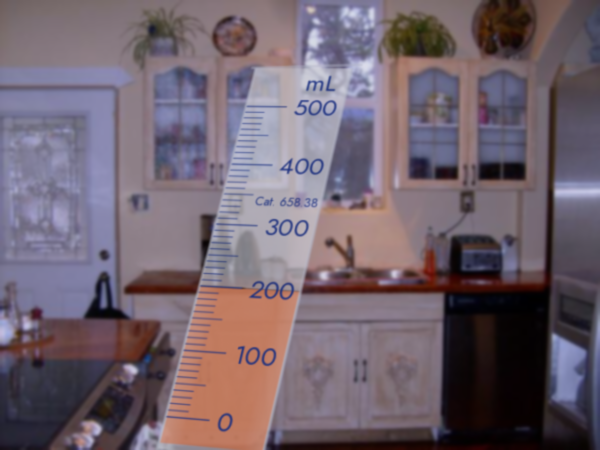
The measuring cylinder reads 200 mL
